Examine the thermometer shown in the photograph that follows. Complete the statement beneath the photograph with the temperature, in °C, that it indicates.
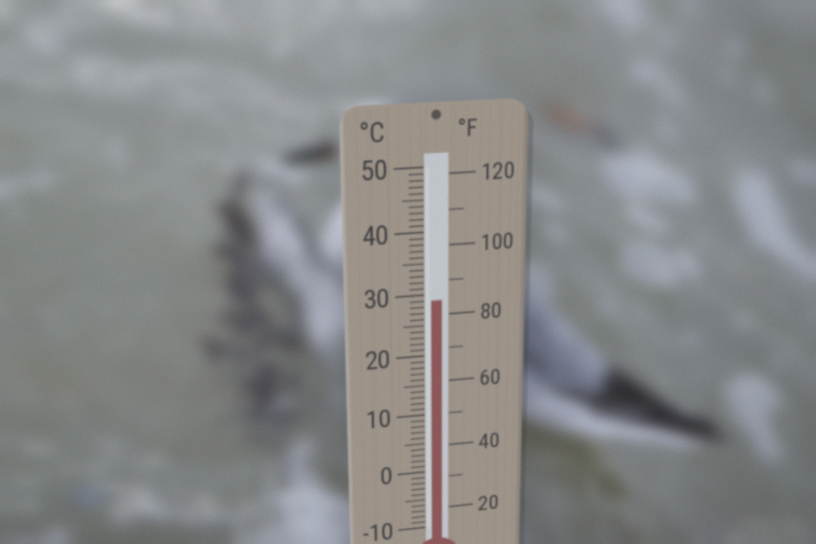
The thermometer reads 29 °C
